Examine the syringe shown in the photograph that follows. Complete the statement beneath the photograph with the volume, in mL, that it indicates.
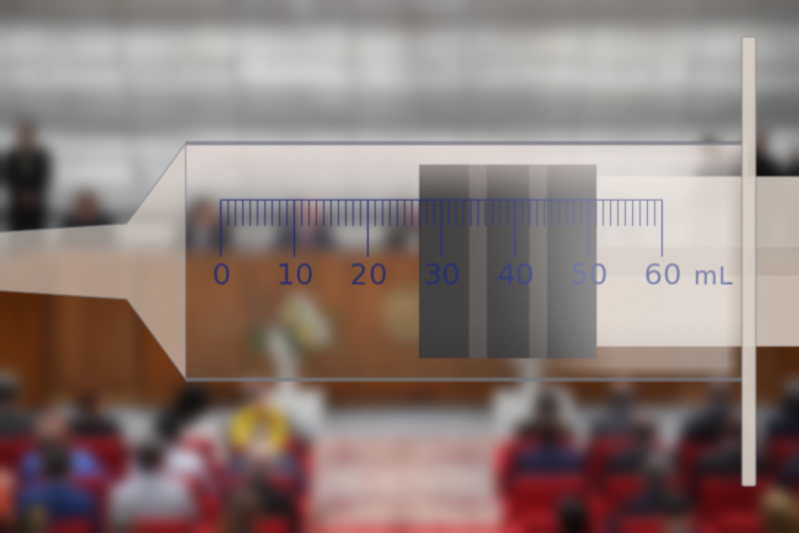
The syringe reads 27 mL
